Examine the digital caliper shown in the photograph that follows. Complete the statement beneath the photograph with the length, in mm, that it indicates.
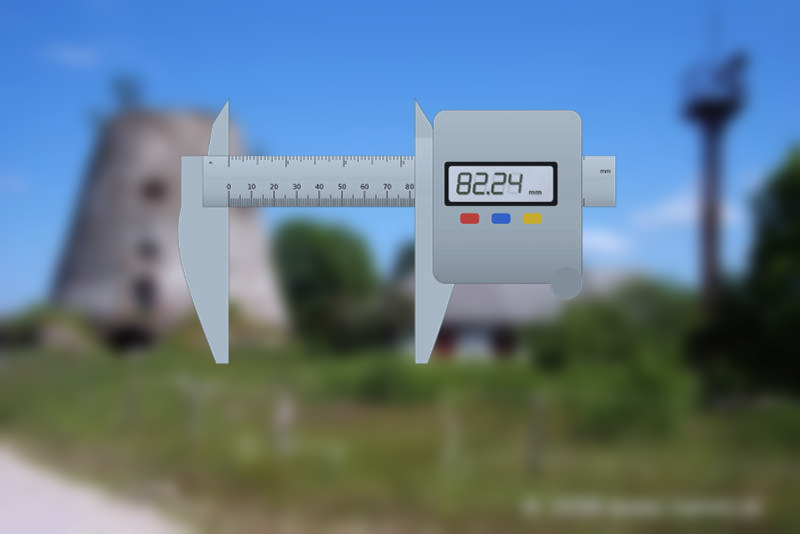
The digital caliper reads 82.24 mm
